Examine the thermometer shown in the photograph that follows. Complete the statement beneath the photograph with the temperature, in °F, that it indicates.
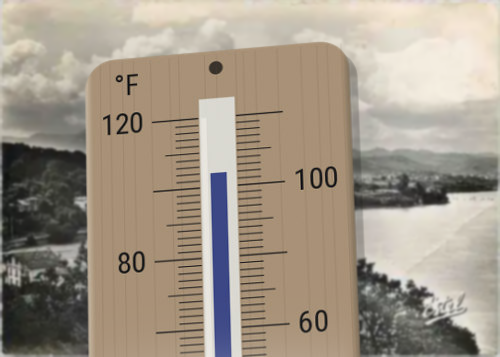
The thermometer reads 104 °F
